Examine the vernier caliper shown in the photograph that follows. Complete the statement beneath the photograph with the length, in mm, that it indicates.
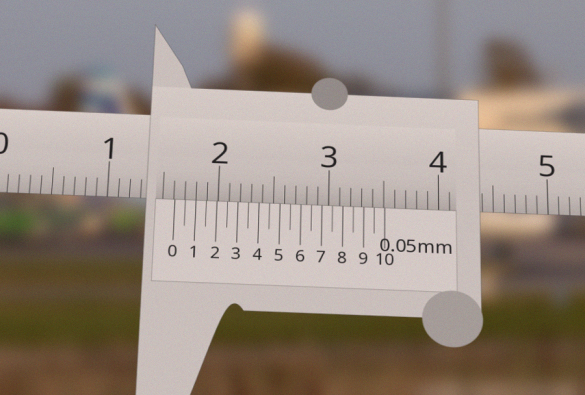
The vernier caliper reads 16.1 mm
